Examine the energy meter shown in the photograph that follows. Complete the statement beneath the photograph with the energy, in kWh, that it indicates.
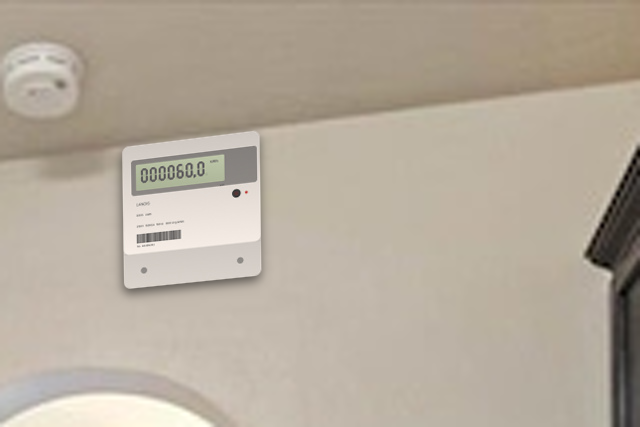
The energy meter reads 60.0 kWh
